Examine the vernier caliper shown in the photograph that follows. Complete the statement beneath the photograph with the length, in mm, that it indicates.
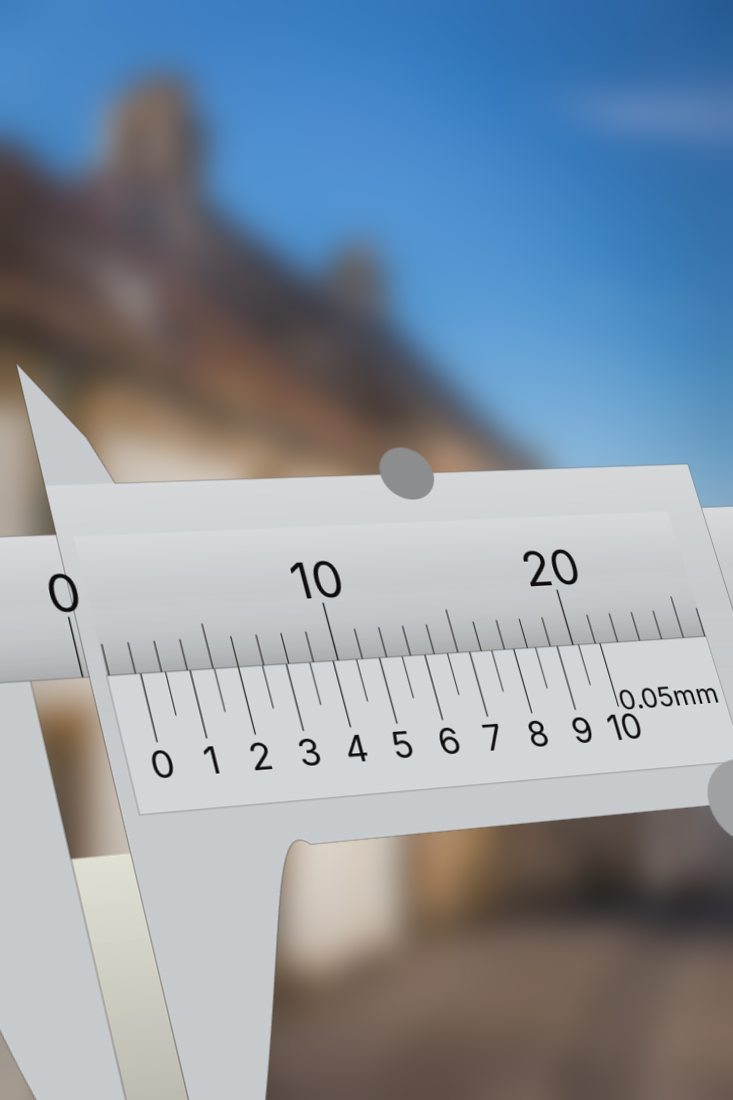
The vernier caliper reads 2.2 mm
